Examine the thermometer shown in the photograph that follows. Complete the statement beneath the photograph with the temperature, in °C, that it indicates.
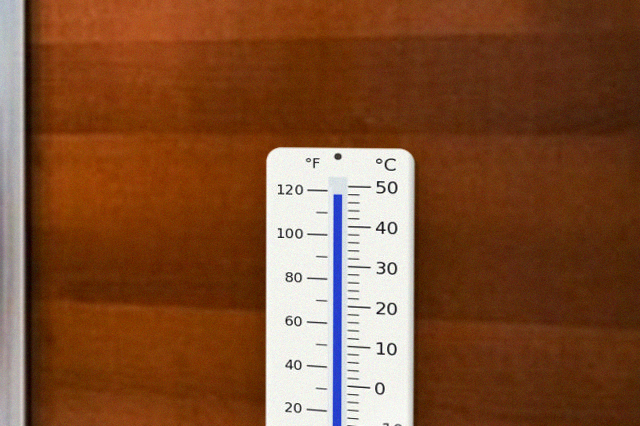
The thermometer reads 48 °C
